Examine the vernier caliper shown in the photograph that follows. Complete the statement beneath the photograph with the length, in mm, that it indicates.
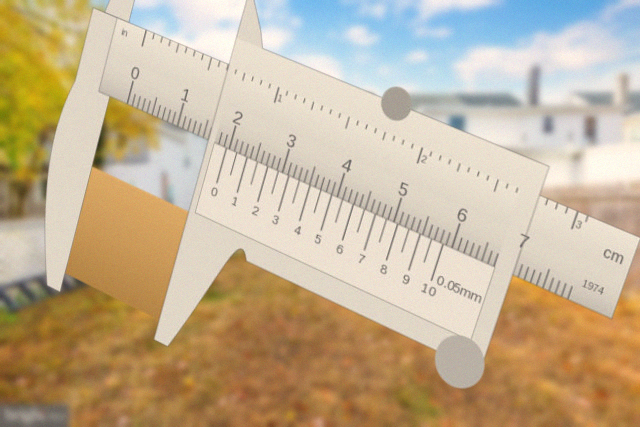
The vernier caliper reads 19.5 mm
